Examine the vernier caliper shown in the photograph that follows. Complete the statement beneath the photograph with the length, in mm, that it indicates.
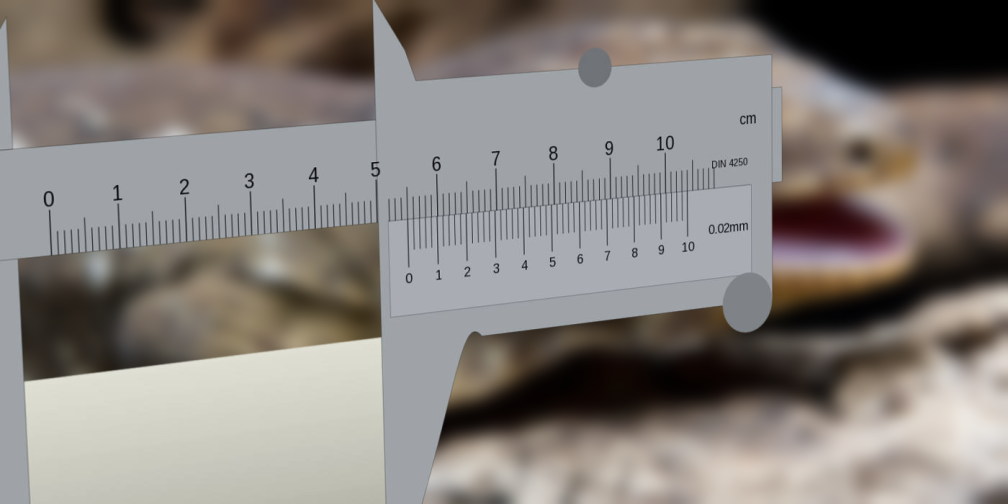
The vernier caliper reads 55.0 mm
